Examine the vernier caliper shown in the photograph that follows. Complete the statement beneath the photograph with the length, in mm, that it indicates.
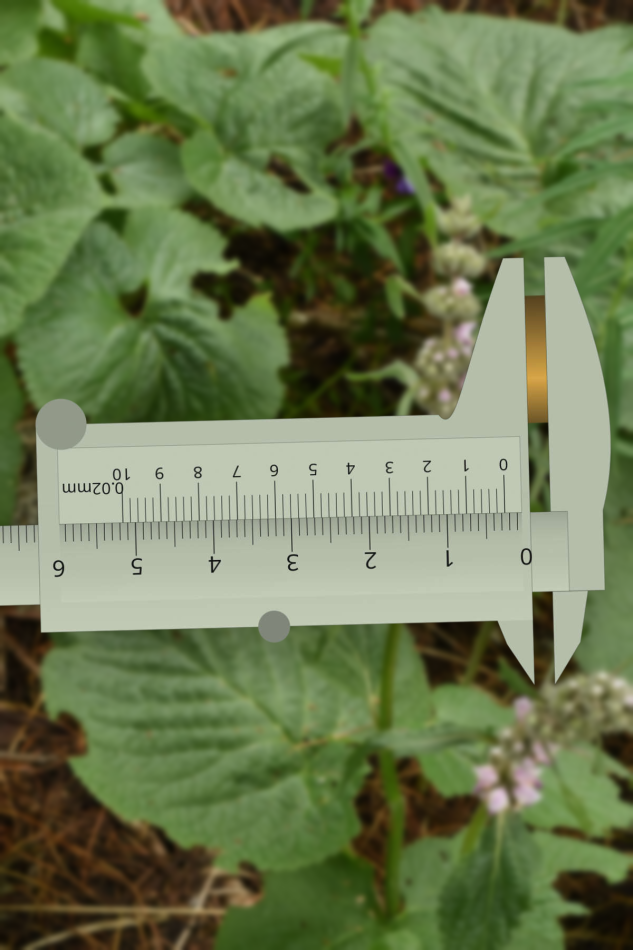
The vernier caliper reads 2.6 mm
